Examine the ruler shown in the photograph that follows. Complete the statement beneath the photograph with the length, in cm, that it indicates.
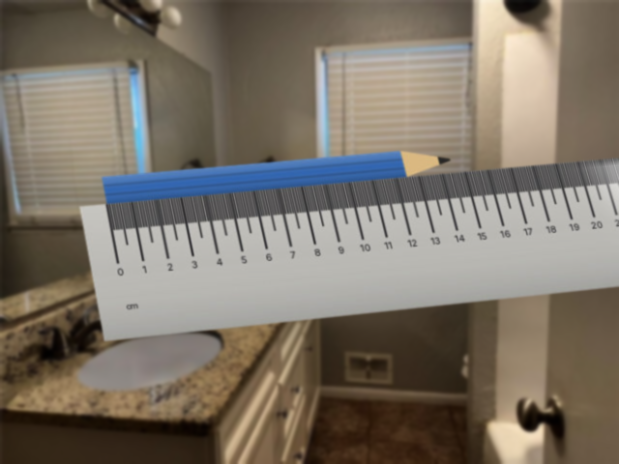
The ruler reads 14.5 cm
